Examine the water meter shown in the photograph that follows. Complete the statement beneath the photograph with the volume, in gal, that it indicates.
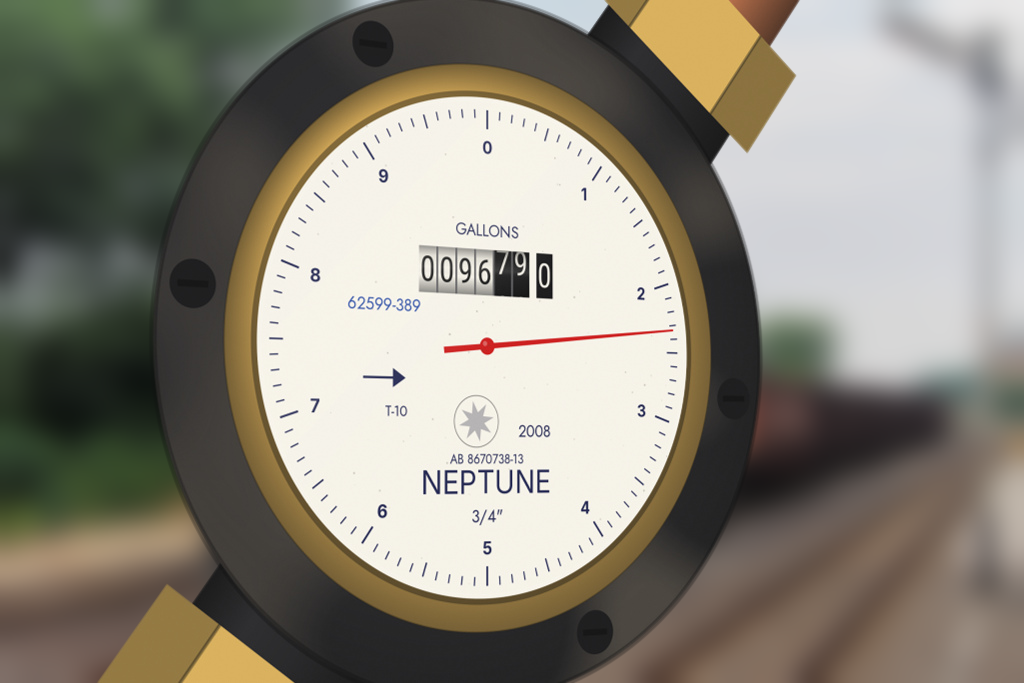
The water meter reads 96792.3 gal
